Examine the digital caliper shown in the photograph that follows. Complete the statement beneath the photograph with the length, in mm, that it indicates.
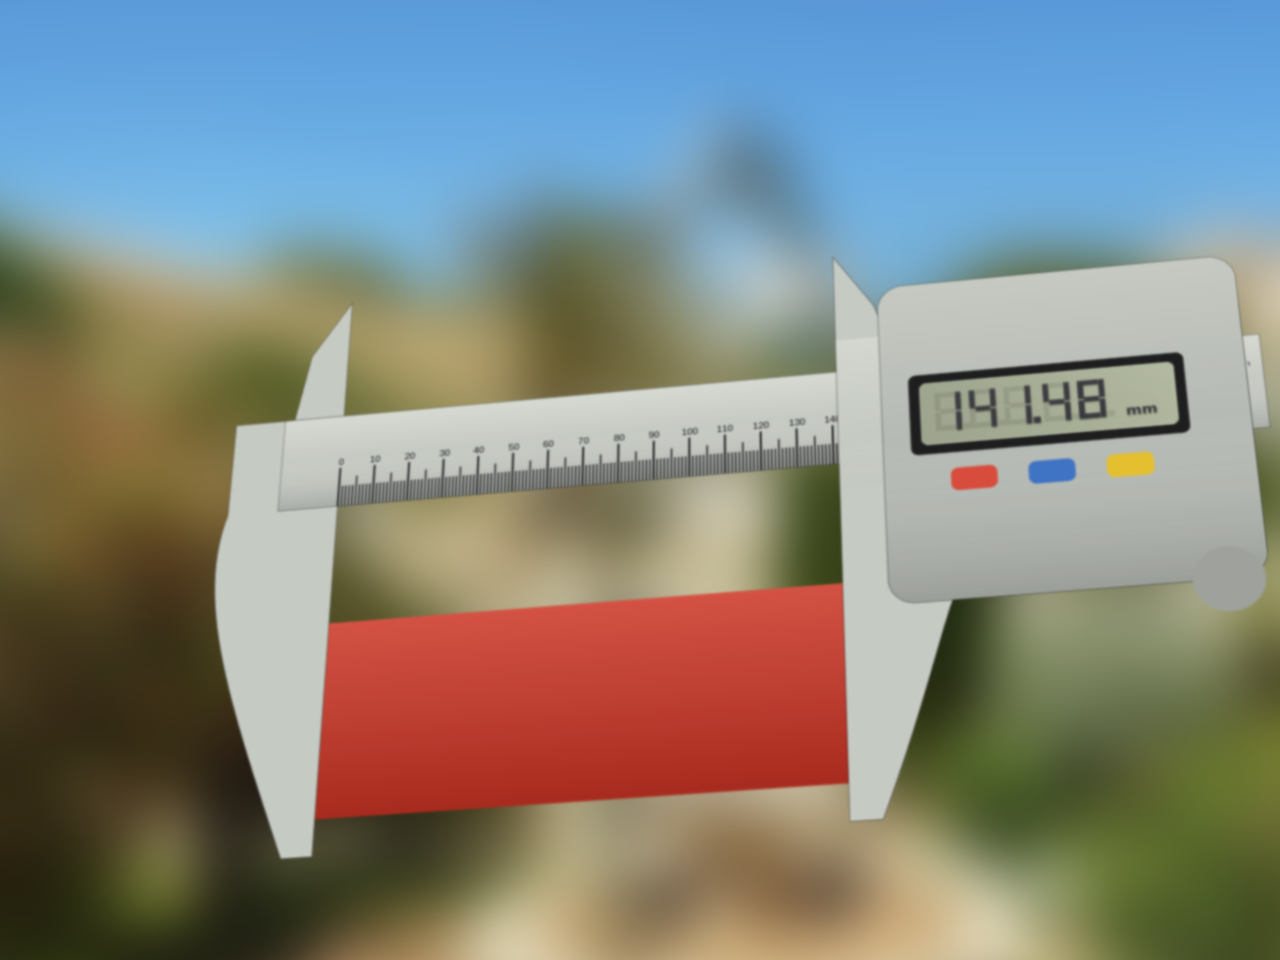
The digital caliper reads 141.48 mm
